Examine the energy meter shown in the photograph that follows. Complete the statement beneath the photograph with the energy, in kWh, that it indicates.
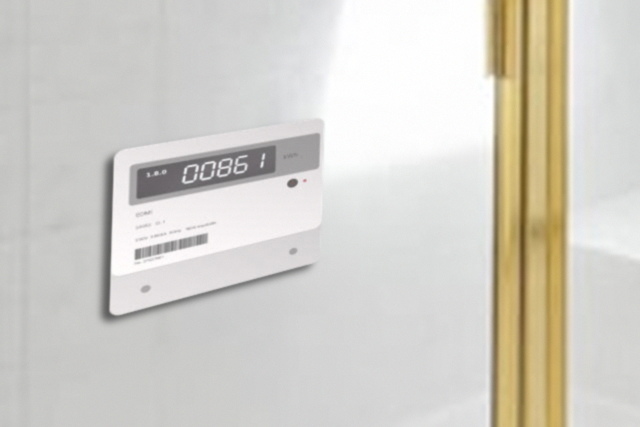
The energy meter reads 861 kWh
